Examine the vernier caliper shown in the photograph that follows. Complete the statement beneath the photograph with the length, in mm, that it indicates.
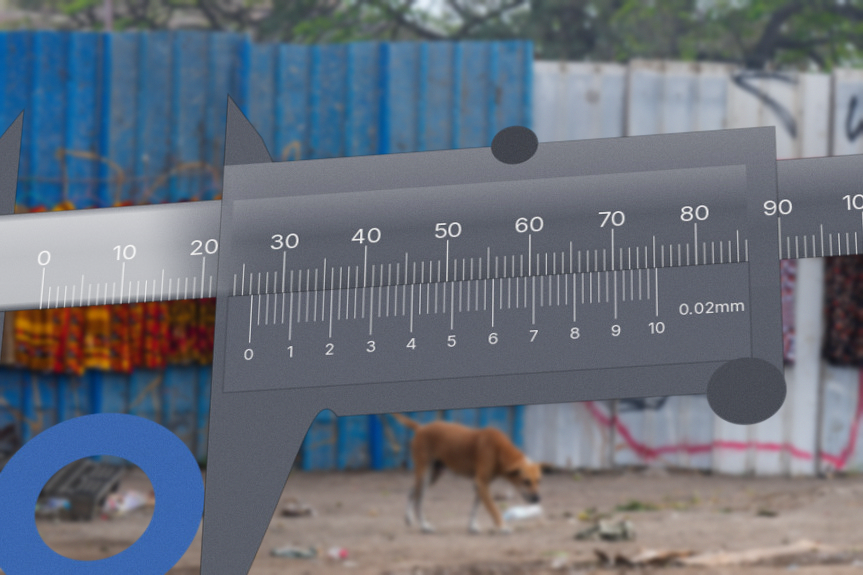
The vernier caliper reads 26.2 mm
